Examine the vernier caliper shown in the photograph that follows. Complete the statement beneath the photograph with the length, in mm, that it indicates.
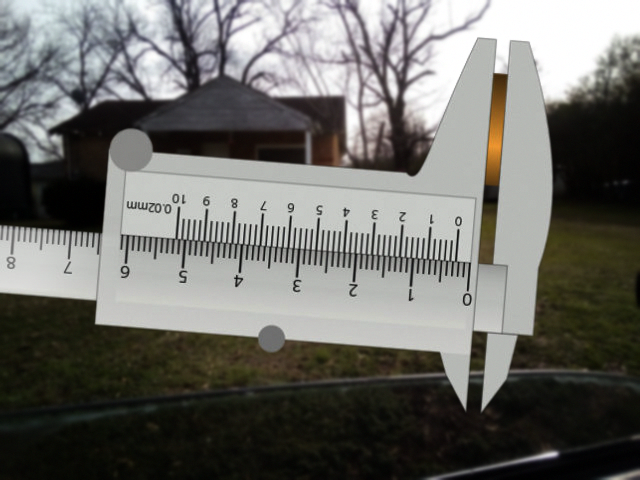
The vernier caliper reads 2.5 mm
